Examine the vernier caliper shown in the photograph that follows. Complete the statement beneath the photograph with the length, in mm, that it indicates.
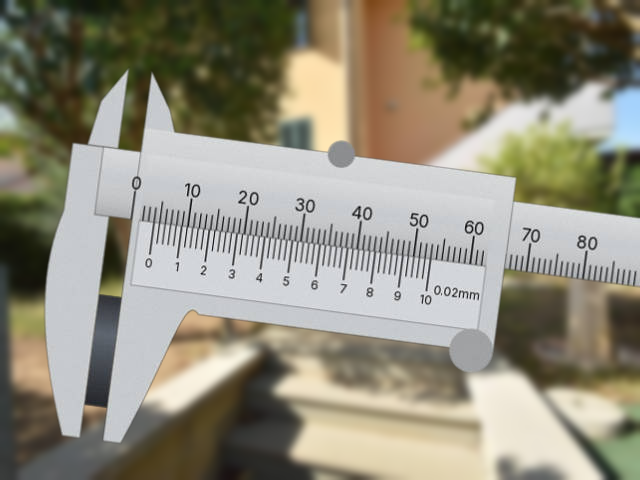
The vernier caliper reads 4.0 mm
